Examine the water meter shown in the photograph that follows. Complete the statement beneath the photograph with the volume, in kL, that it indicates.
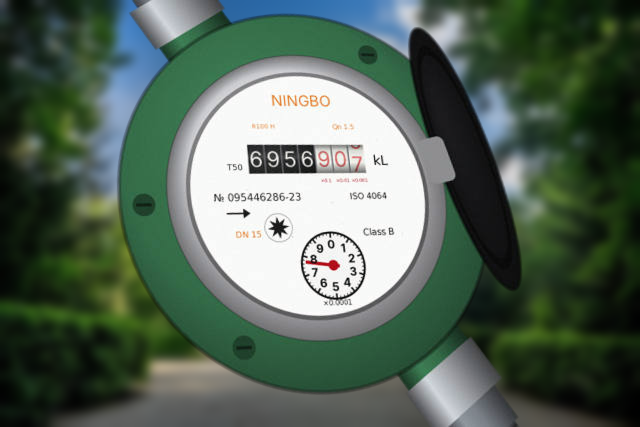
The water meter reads 6956.9067 kL
